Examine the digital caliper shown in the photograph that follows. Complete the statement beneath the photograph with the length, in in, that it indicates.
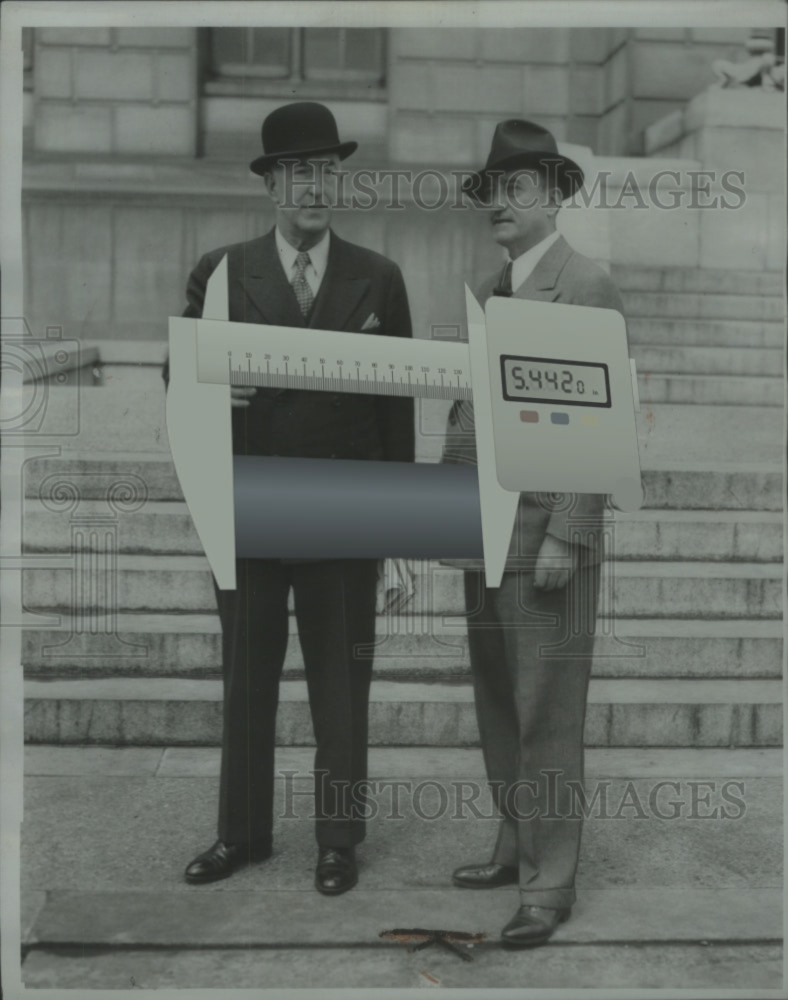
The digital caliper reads 5.4420 in
